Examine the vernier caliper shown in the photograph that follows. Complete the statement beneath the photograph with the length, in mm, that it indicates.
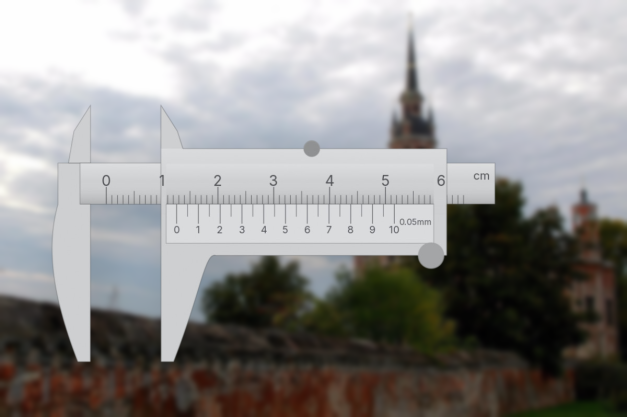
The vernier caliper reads 12.6 mm
